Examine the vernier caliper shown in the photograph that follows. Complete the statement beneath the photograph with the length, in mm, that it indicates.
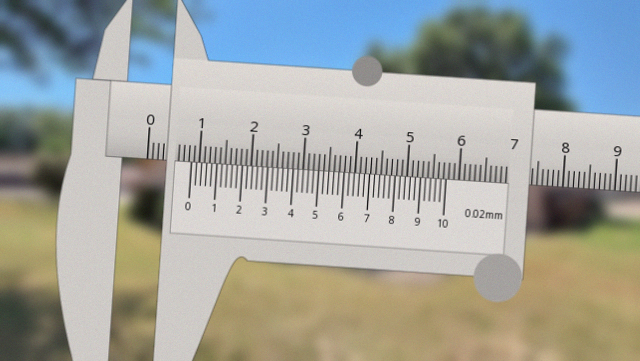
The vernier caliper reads 8.5 mm
